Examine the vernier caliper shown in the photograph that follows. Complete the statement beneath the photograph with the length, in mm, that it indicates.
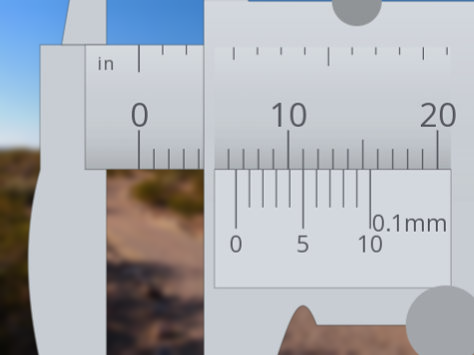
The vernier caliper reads 6.5 mm
